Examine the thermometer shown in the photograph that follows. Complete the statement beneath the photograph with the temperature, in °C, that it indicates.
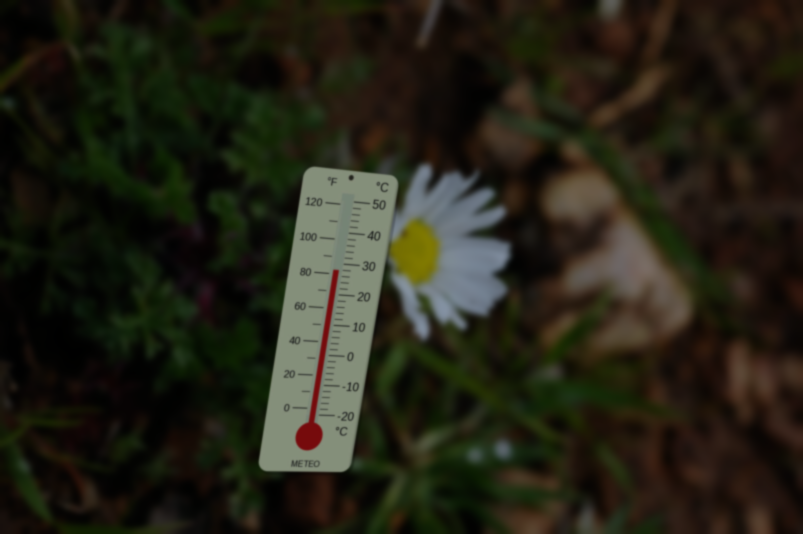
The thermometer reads 28 °C
